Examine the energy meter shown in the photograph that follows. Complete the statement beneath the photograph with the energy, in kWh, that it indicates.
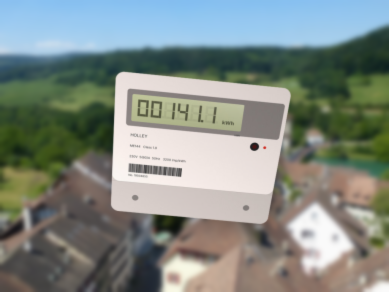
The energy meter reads 141.1 kWh
